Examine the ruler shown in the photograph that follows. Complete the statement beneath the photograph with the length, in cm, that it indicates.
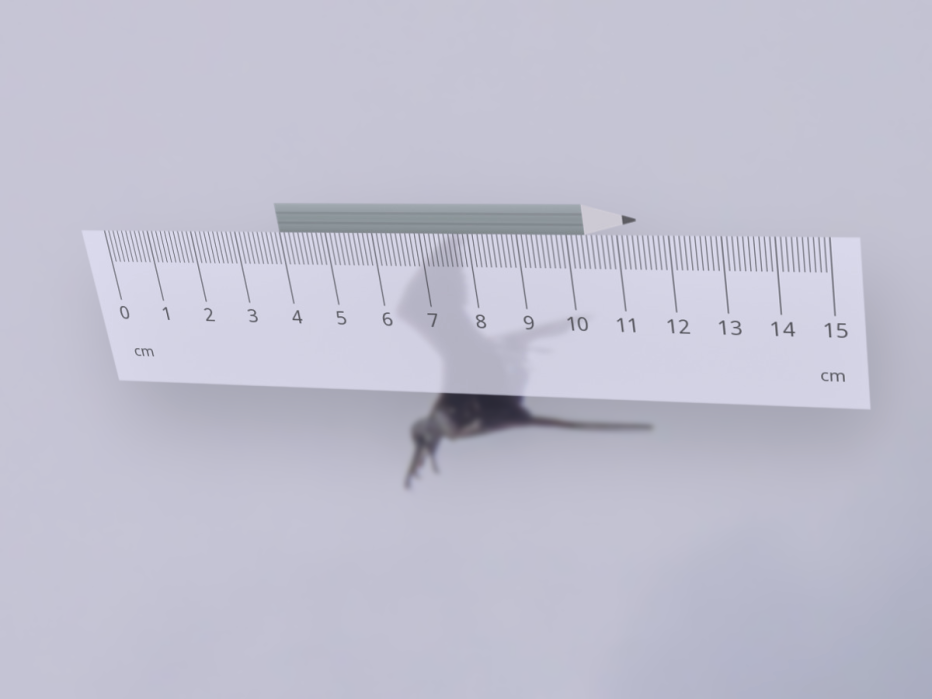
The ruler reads 7.4 cm
